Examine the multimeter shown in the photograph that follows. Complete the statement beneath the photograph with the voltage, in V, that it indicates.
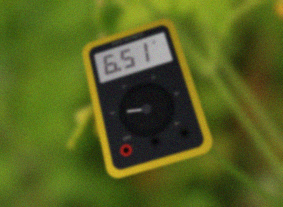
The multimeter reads 6.51 V
